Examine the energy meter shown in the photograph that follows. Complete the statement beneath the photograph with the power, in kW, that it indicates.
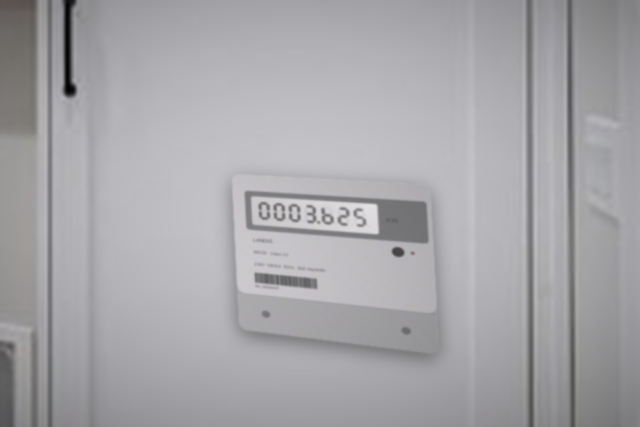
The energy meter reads 3.625 kW
